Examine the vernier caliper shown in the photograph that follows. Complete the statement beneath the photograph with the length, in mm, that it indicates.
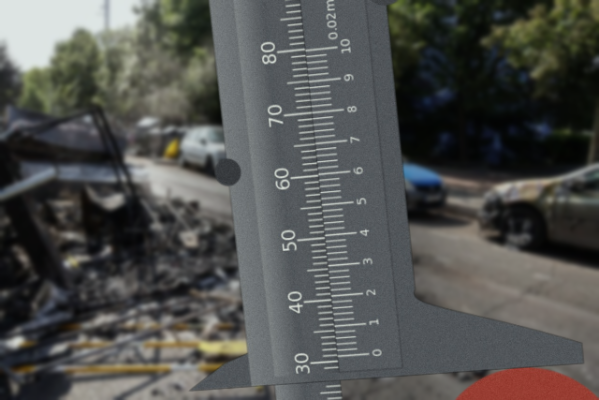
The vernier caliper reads 30.8 mm
